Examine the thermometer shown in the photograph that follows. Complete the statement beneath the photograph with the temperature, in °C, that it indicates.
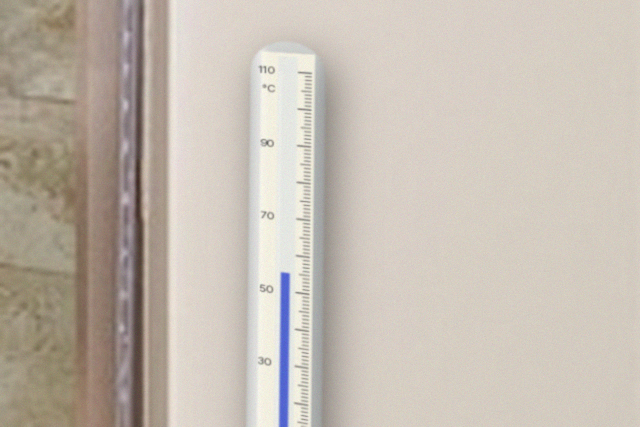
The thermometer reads 55 °C
